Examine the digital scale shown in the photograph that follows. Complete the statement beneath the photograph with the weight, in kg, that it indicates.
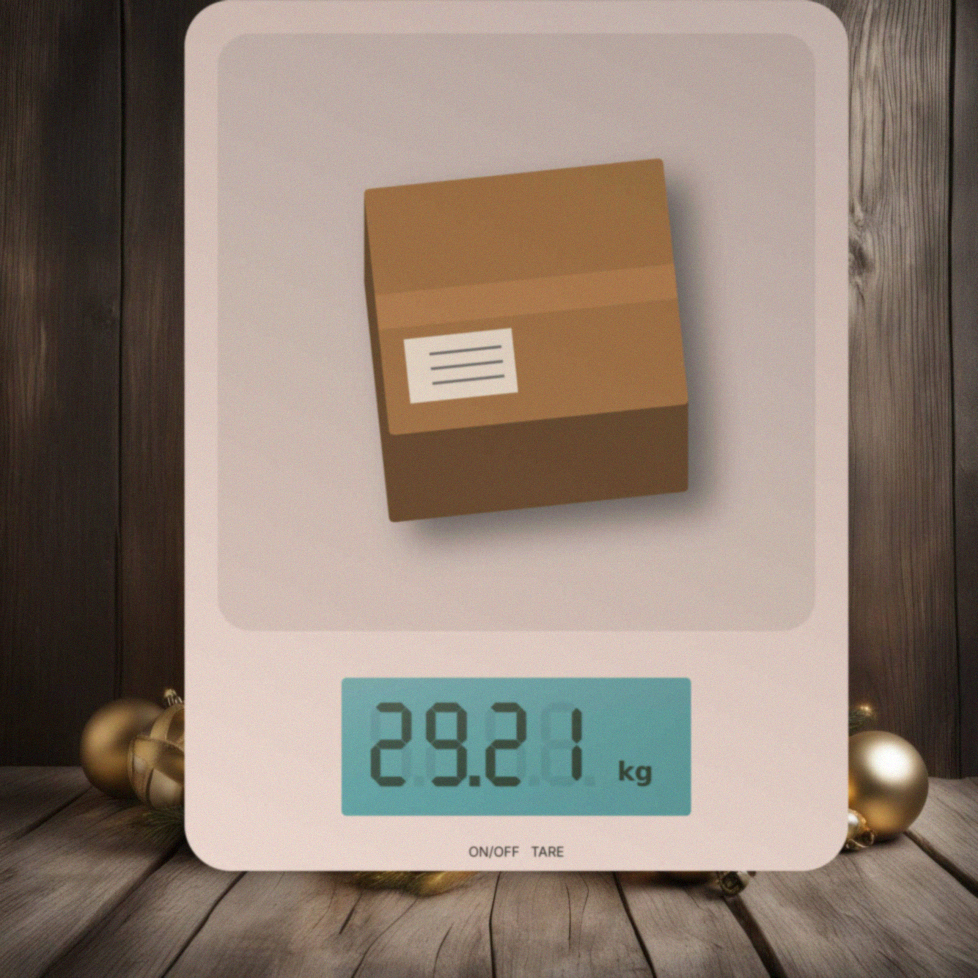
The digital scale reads 29.21 kg
